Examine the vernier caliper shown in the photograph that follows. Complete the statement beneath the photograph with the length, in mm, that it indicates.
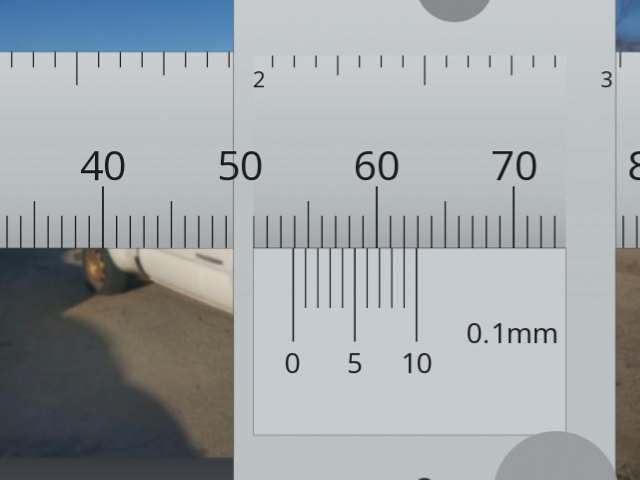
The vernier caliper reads 53.9 mm
